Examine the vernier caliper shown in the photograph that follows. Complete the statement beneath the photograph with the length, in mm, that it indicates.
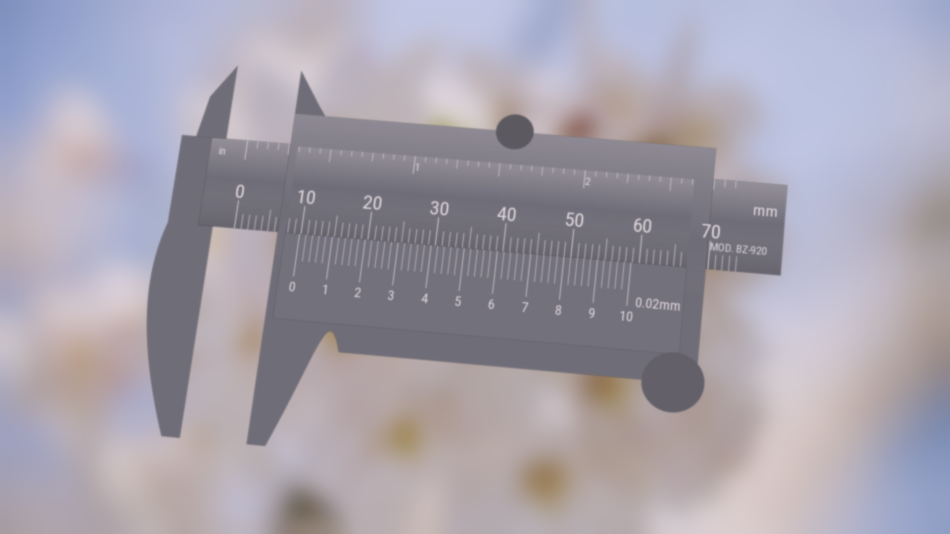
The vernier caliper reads 9.8 mm
